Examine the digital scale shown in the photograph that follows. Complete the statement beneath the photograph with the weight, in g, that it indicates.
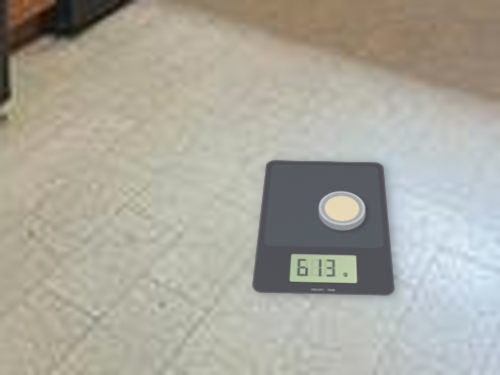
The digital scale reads 613 g
